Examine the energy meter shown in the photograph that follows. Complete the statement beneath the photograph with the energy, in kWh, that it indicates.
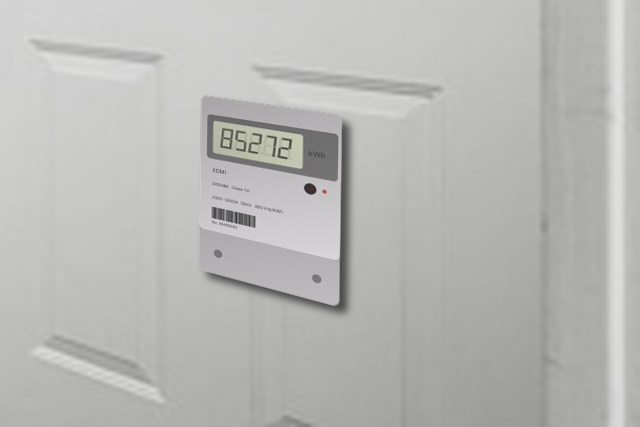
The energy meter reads 85272 kWh
